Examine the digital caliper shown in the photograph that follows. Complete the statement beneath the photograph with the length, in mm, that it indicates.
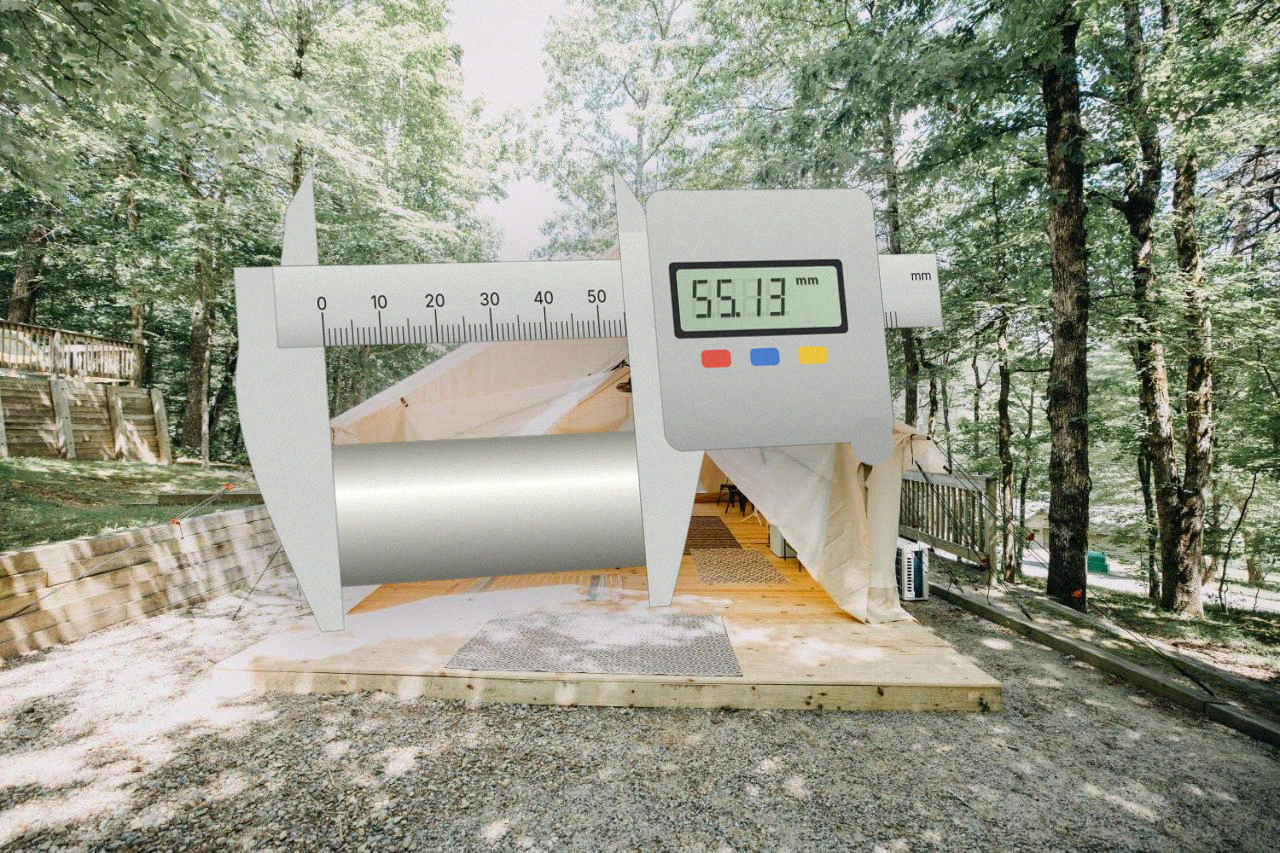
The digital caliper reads 55.13 mm
